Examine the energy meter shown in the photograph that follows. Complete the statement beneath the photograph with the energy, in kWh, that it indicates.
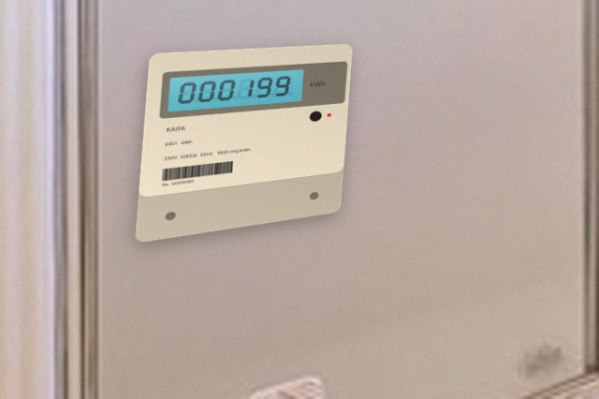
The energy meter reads 199 kWh
